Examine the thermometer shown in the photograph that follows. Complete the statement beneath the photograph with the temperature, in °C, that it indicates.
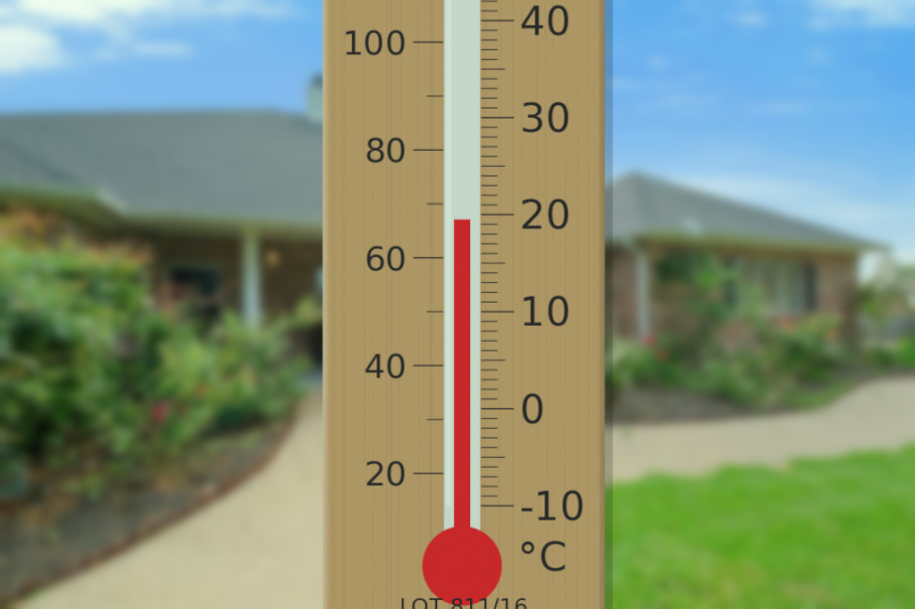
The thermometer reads 19.5 °C
